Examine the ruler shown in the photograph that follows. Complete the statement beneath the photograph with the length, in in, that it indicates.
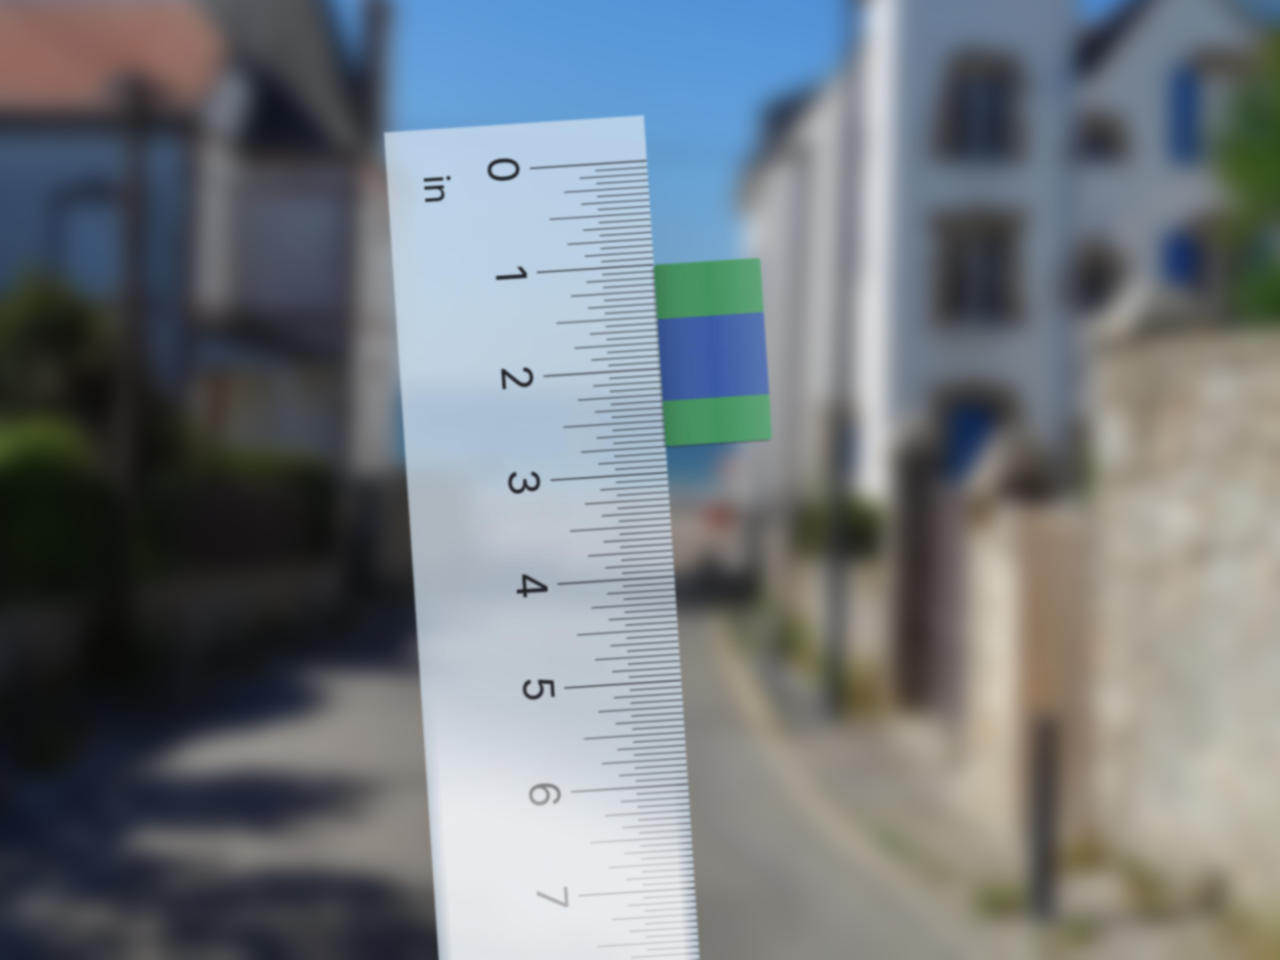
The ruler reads 1.75 in
